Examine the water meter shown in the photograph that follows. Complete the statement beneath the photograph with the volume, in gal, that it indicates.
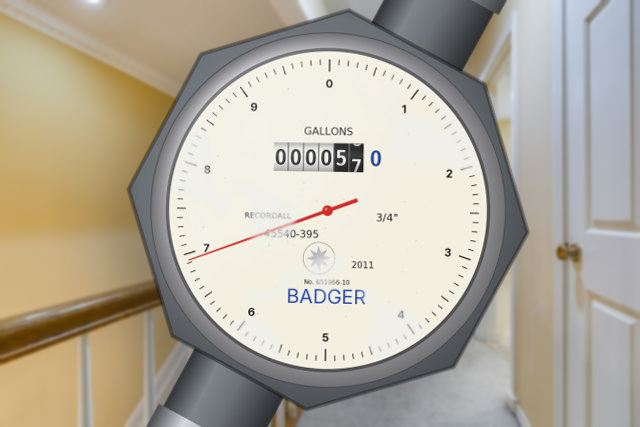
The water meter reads 566.9 gal
